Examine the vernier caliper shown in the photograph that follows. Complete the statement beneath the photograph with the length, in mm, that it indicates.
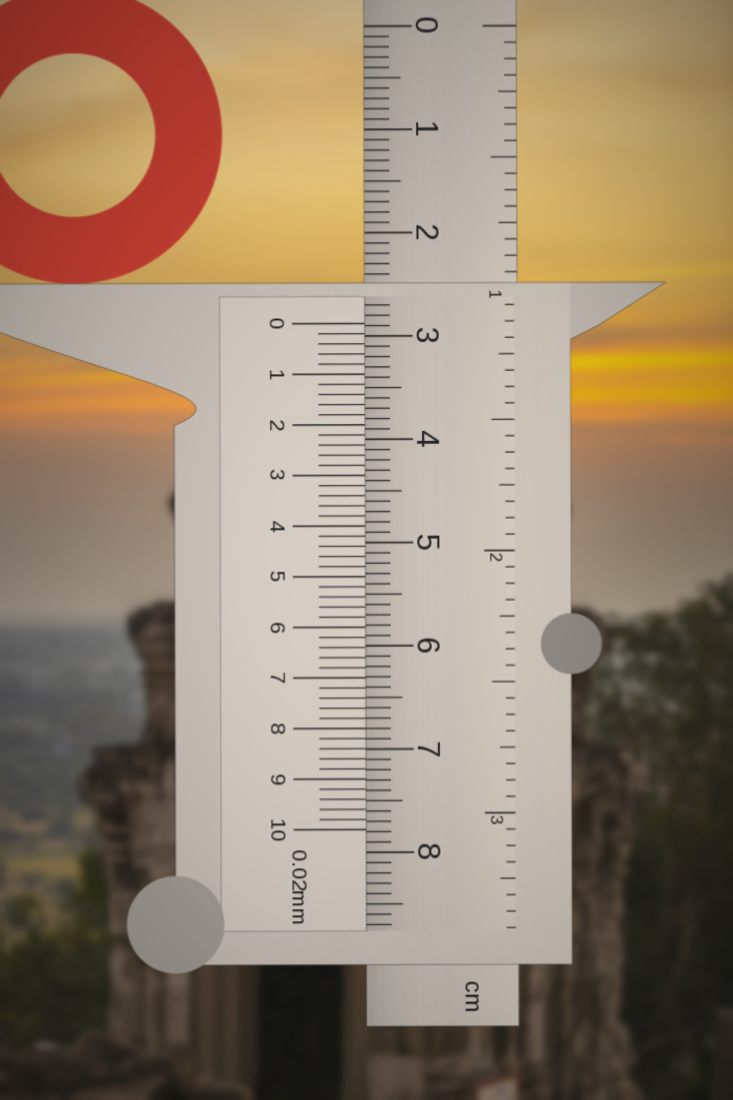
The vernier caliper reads 28.8 mm
